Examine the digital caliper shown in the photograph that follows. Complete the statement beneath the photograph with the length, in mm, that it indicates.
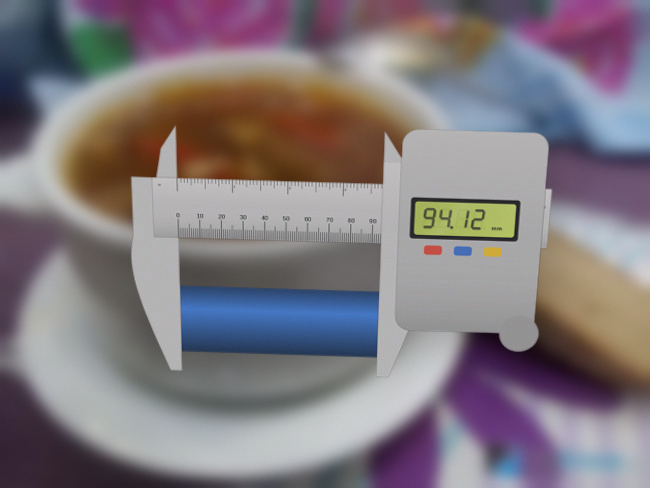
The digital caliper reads 94.12 mm
